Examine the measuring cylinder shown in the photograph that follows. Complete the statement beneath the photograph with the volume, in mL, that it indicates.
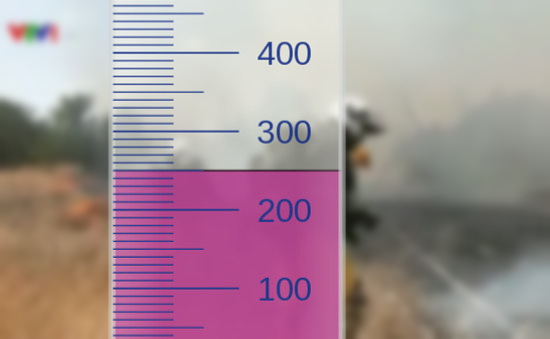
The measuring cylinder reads 250 mL
